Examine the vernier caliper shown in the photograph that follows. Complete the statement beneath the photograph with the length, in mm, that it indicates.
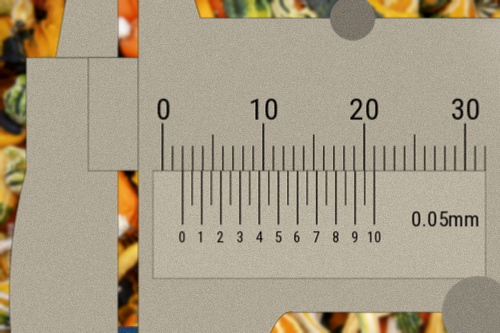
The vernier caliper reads 2.0 mm
